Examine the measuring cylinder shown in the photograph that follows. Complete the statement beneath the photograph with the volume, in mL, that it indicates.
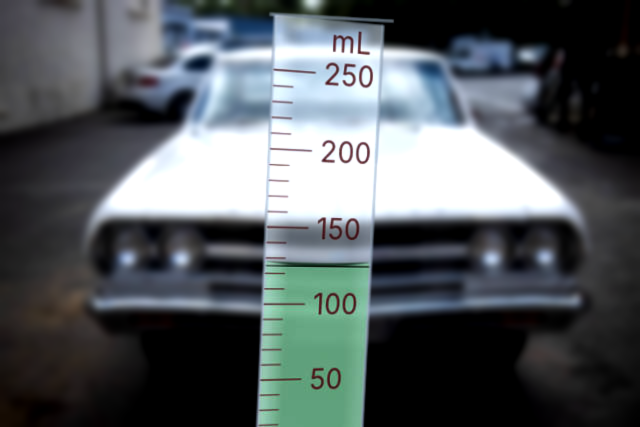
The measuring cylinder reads 125 mL
